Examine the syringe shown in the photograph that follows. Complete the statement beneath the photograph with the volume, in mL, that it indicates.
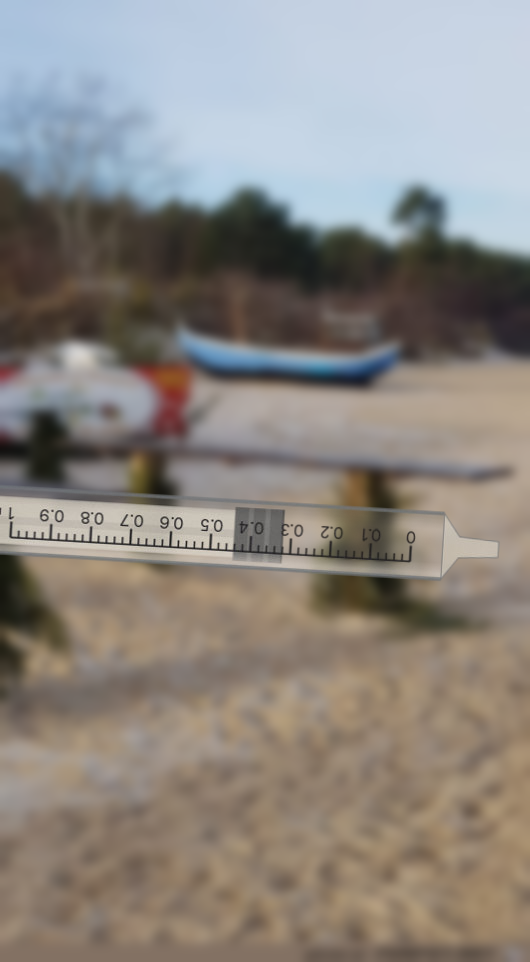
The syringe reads 0.32 mL
